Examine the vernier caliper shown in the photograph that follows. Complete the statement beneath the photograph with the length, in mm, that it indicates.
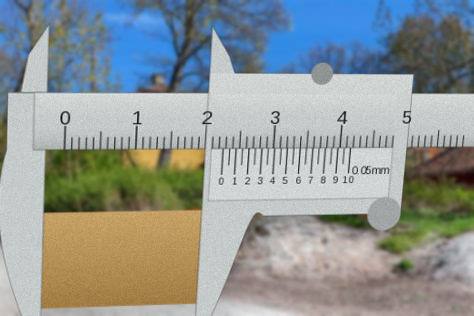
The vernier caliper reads 22.6 mm
